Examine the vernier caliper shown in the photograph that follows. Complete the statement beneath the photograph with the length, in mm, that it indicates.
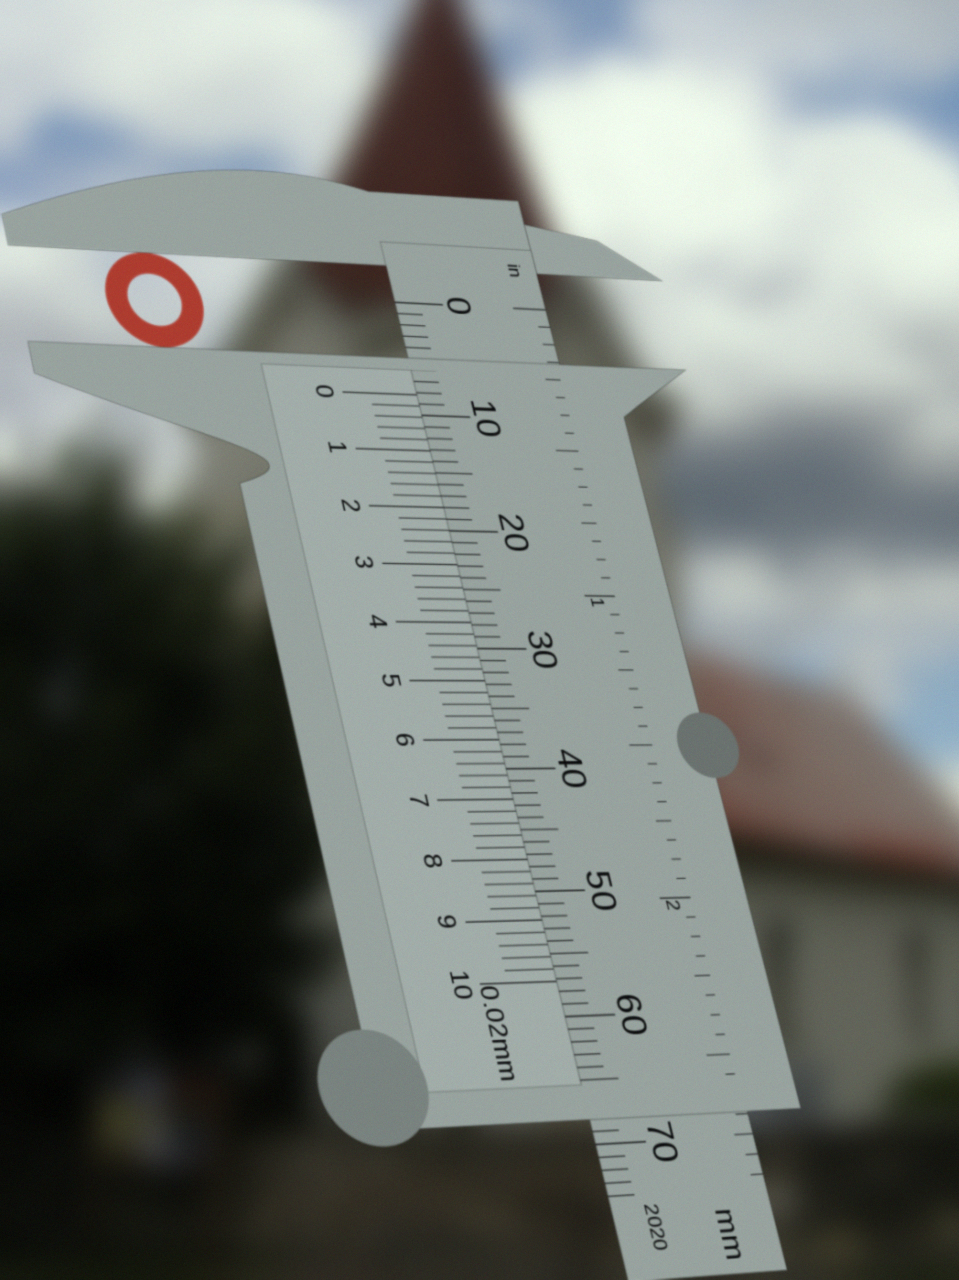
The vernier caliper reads 8.2 mm
